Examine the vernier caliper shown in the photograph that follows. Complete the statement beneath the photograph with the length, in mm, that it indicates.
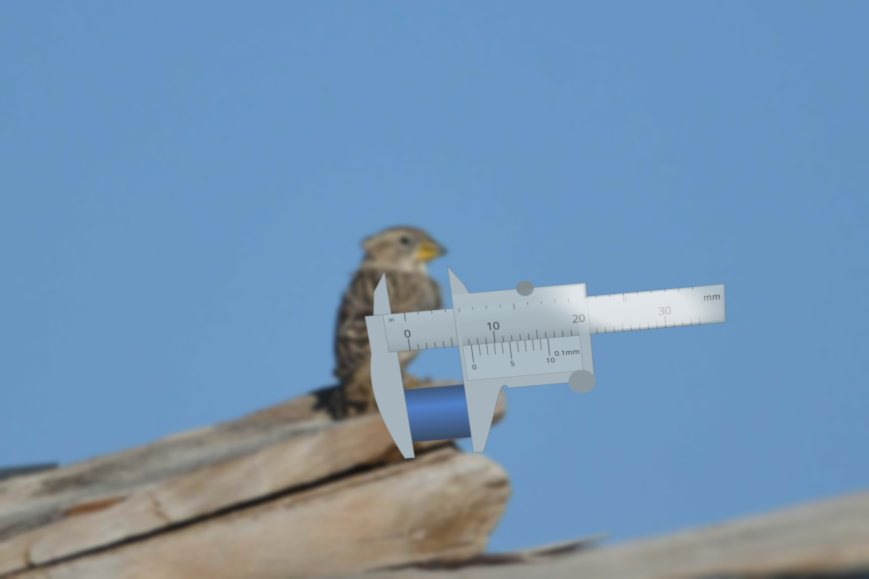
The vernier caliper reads 7.2 mm
